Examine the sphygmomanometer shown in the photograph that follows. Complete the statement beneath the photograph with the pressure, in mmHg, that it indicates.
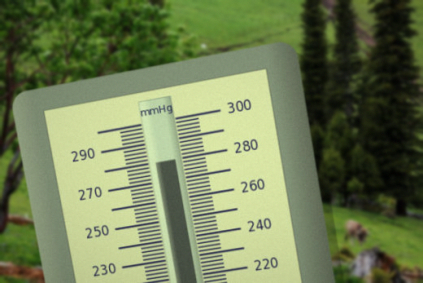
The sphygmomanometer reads 280 mmHg
